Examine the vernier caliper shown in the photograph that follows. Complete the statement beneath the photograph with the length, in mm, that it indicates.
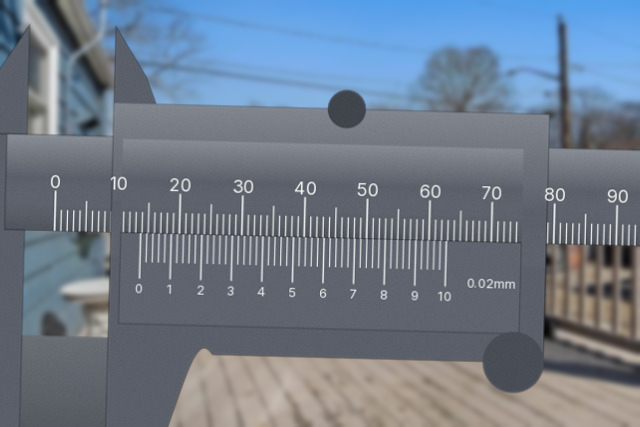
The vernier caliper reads 13.8 mm
